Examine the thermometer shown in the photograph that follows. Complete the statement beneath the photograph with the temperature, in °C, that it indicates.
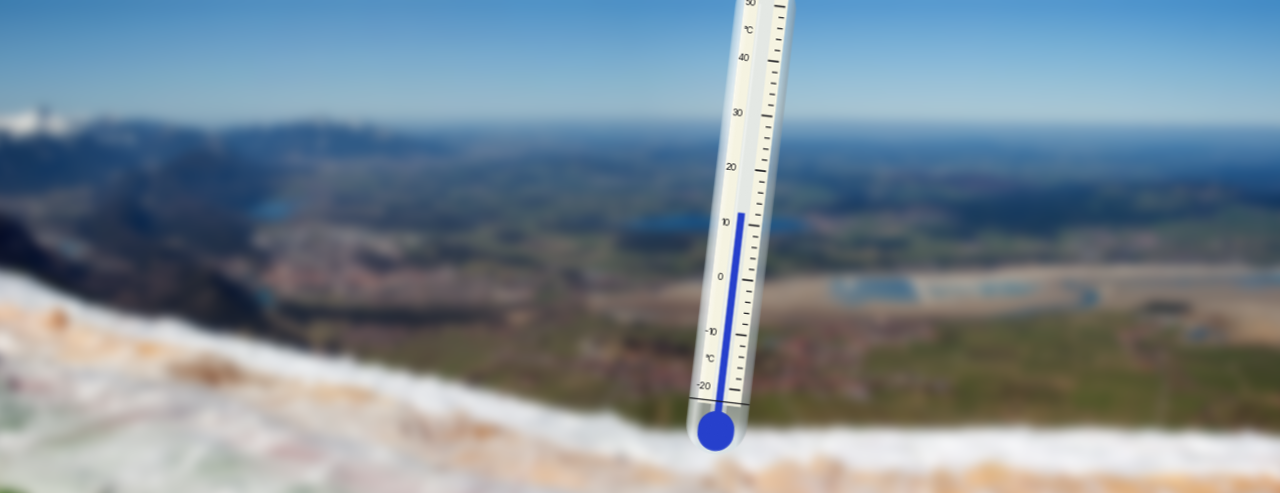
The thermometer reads 12 °C
